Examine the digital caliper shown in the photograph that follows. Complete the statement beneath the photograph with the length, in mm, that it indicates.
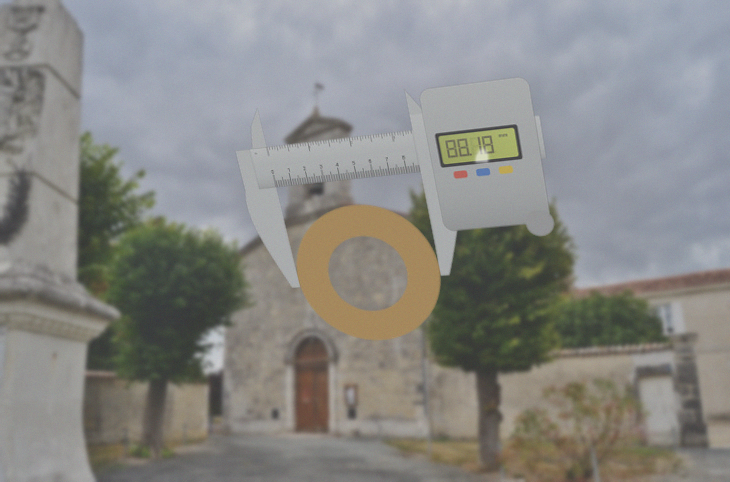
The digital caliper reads 88.18 mm
